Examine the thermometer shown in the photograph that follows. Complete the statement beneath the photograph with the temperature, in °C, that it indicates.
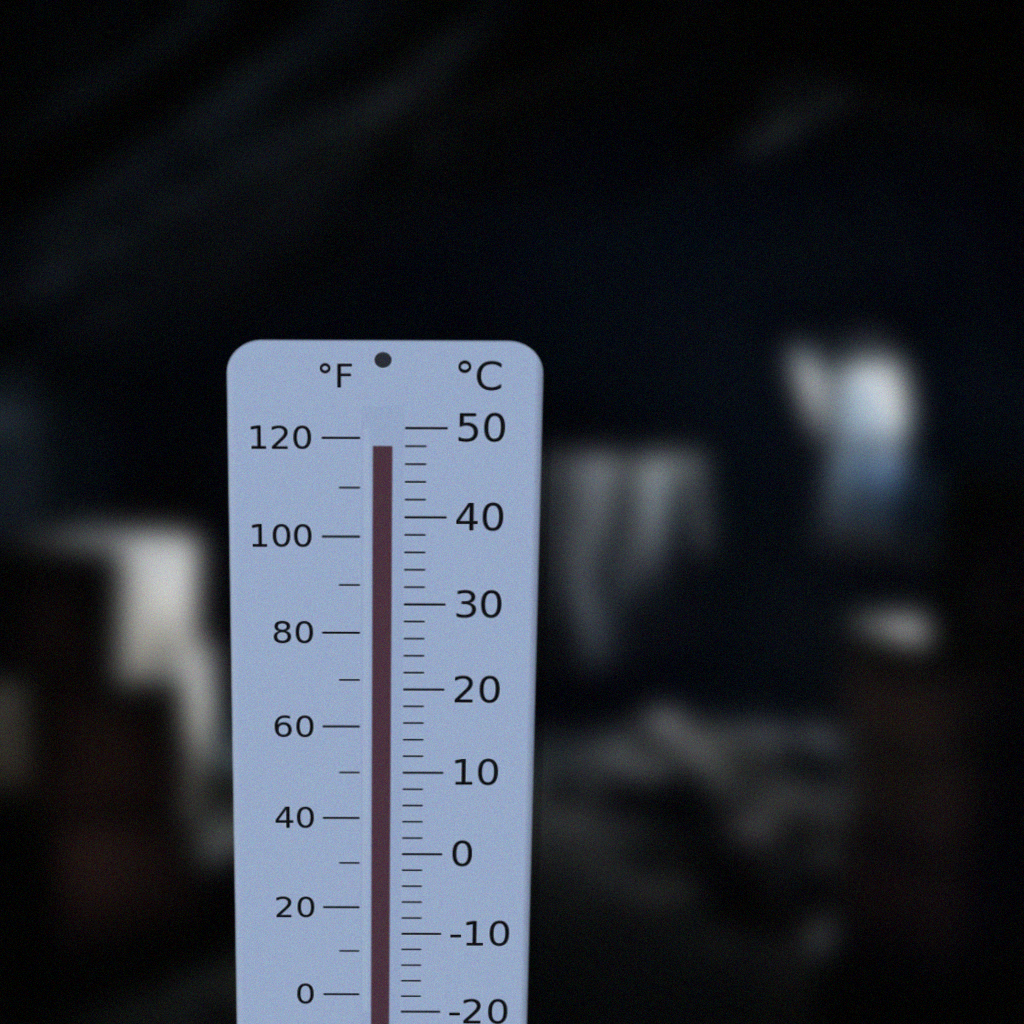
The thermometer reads 48 °C
